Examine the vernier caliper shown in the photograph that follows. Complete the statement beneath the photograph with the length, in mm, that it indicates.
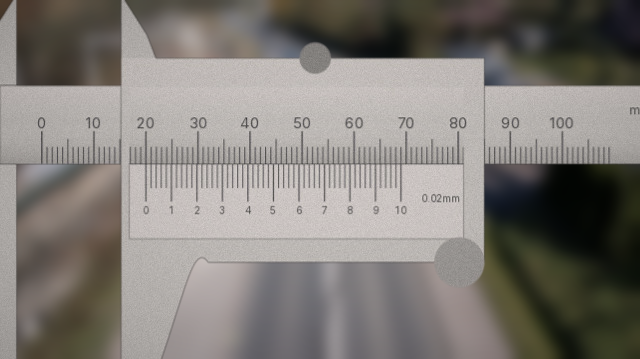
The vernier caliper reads 20.0 mm
